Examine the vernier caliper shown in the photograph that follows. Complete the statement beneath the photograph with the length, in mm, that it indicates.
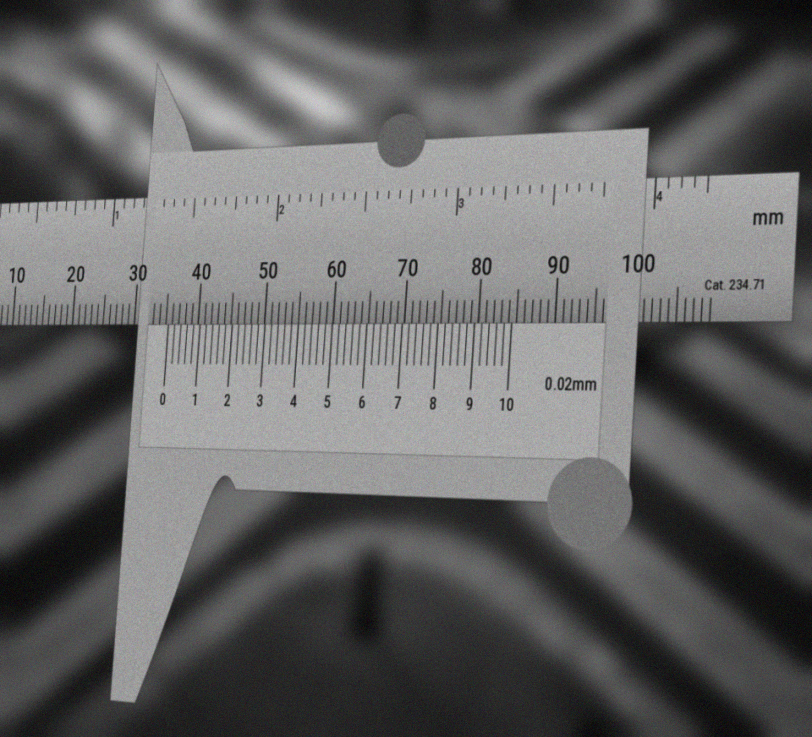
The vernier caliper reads 35.4 mm
